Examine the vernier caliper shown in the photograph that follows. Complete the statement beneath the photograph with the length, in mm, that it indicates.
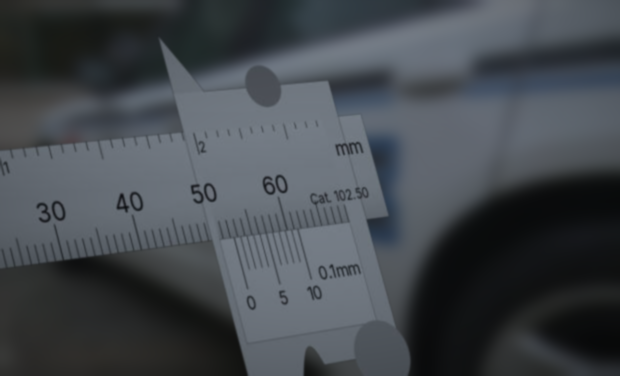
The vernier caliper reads 52.5 mm
